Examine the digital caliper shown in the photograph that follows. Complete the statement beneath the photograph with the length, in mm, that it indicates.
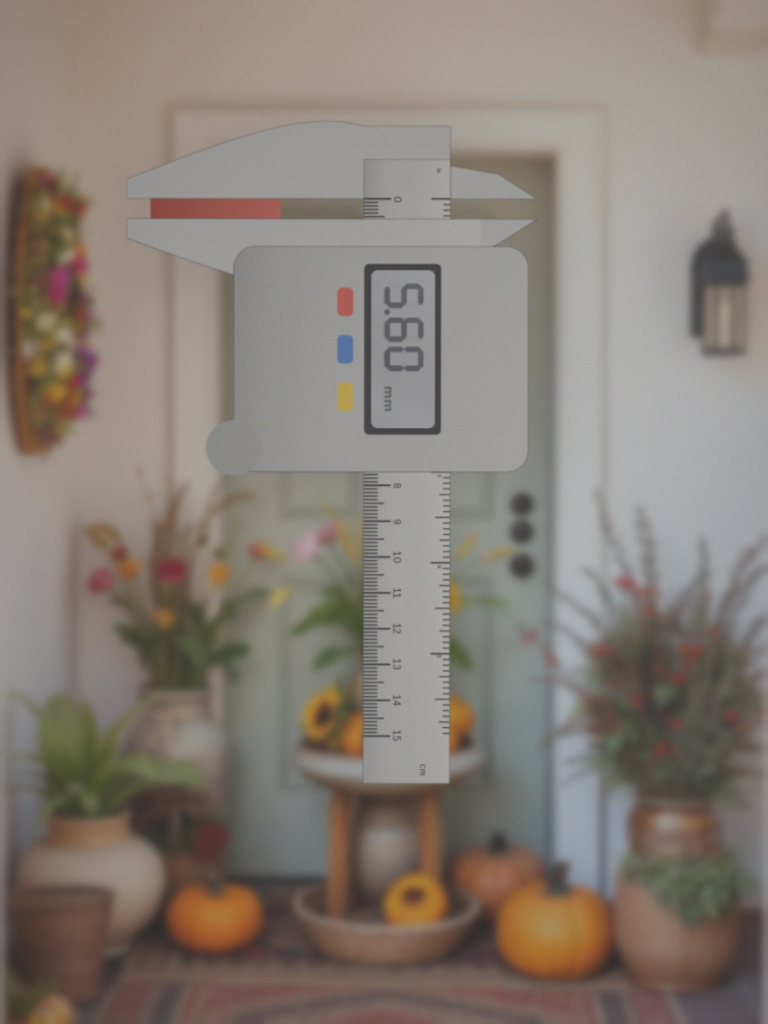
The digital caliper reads 5.60 mm
